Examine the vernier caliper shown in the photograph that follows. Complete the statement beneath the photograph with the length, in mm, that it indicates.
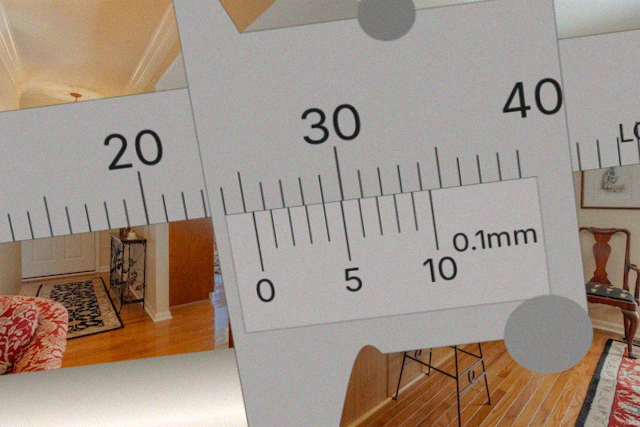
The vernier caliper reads 25.4 mm
